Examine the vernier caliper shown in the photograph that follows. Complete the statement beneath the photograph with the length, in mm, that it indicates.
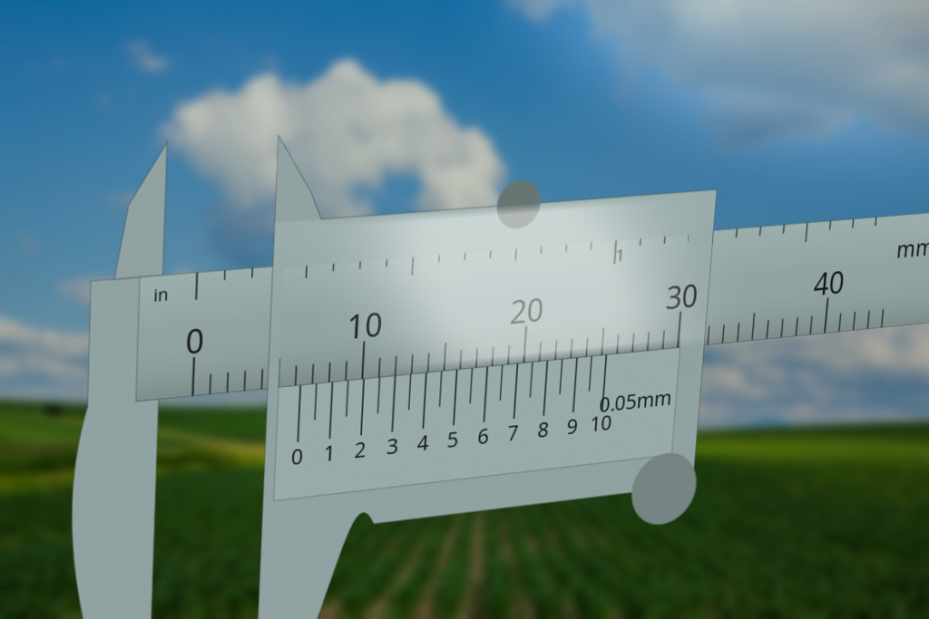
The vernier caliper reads 6.3 mm
